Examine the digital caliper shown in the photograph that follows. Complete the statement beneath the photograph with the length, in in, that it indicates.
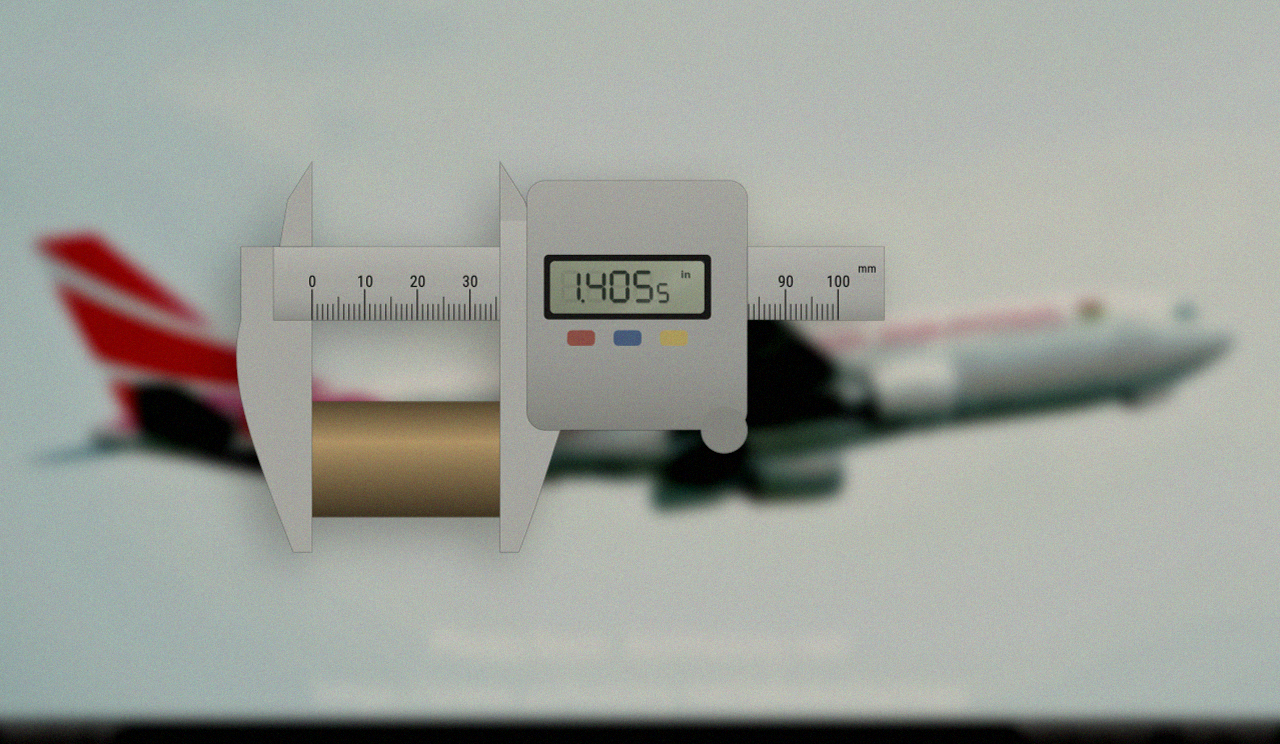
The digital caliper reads 1.4055 in
